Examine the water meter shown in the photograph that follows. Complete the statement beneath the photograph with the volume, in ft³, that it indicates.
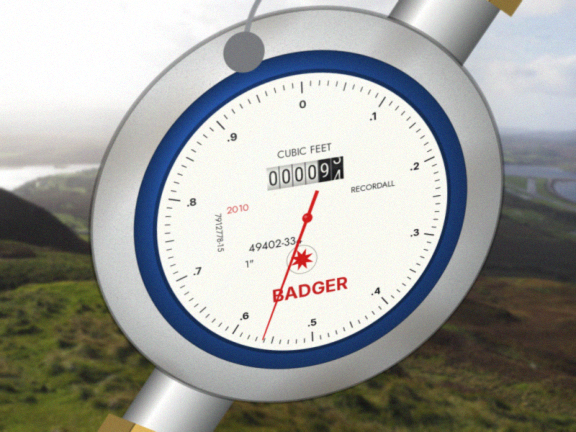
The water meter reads 93.56 ft³
